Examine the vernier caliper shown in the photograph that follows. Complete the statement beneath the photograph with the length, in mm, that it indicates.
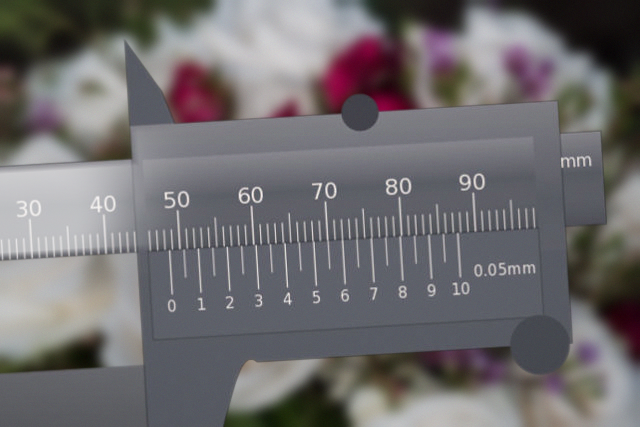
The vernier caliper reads 48.6 mm
